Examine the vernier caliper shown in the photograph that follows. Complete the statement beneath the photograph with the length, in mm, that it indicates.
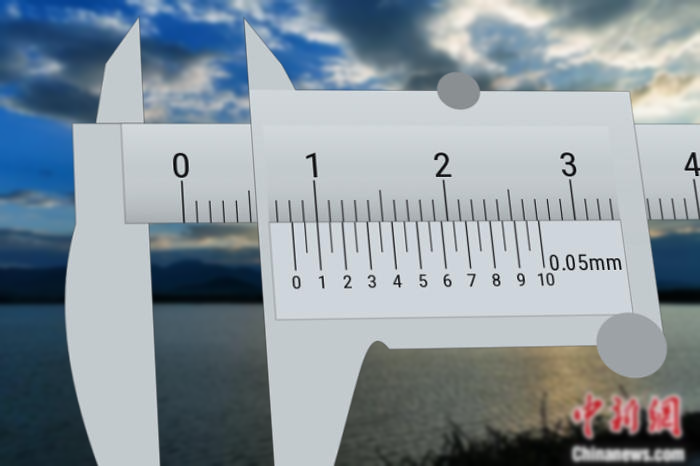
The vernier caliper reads 8.1 mm
